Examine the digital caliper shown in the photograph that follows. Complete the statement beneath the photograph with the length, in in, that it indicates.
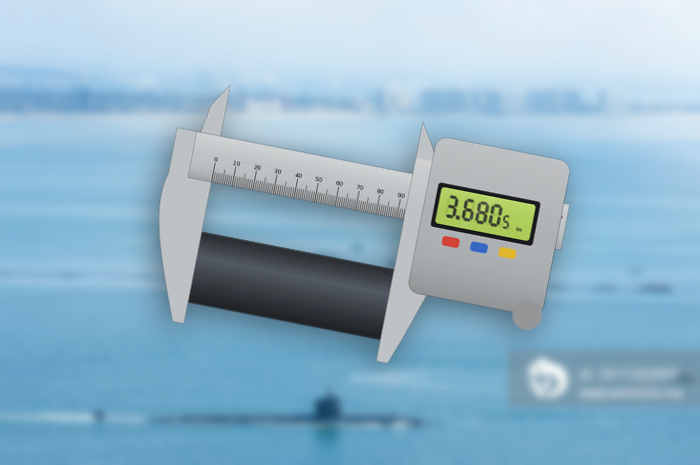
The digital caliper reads 3.6805 in
